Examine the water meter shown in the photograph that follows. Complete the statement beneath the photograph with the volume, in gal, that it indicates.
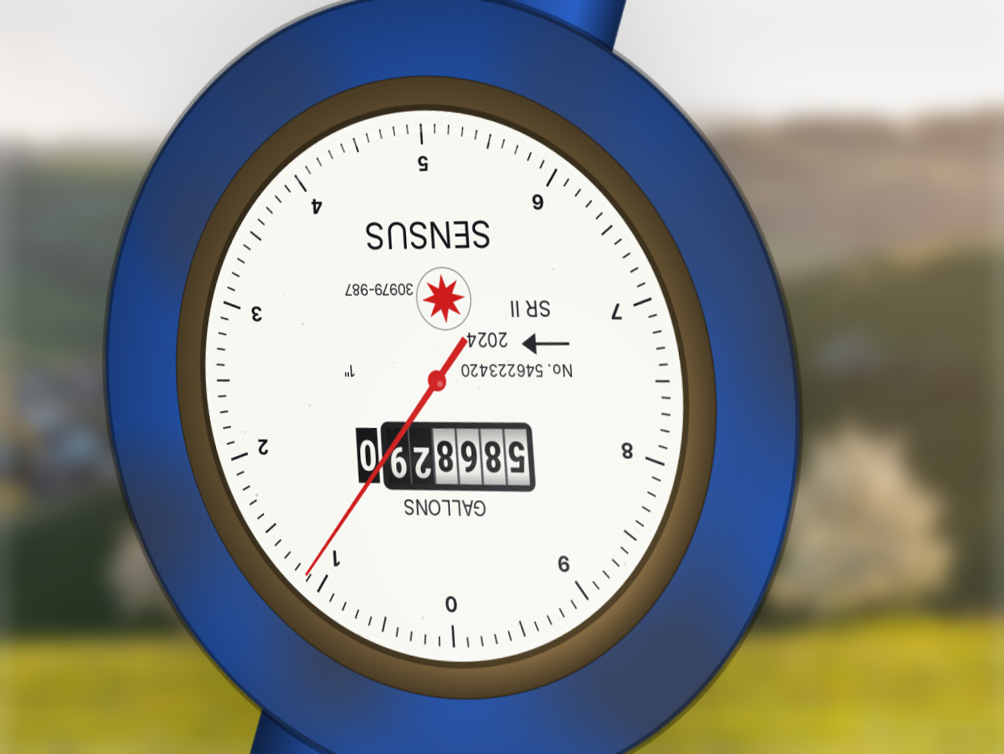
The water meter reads 5868291.1 gal
